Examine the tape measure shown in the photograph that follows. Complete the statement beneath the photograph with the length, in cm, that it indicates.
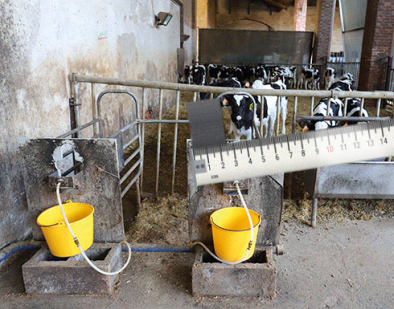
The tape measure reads 2.5 cm
